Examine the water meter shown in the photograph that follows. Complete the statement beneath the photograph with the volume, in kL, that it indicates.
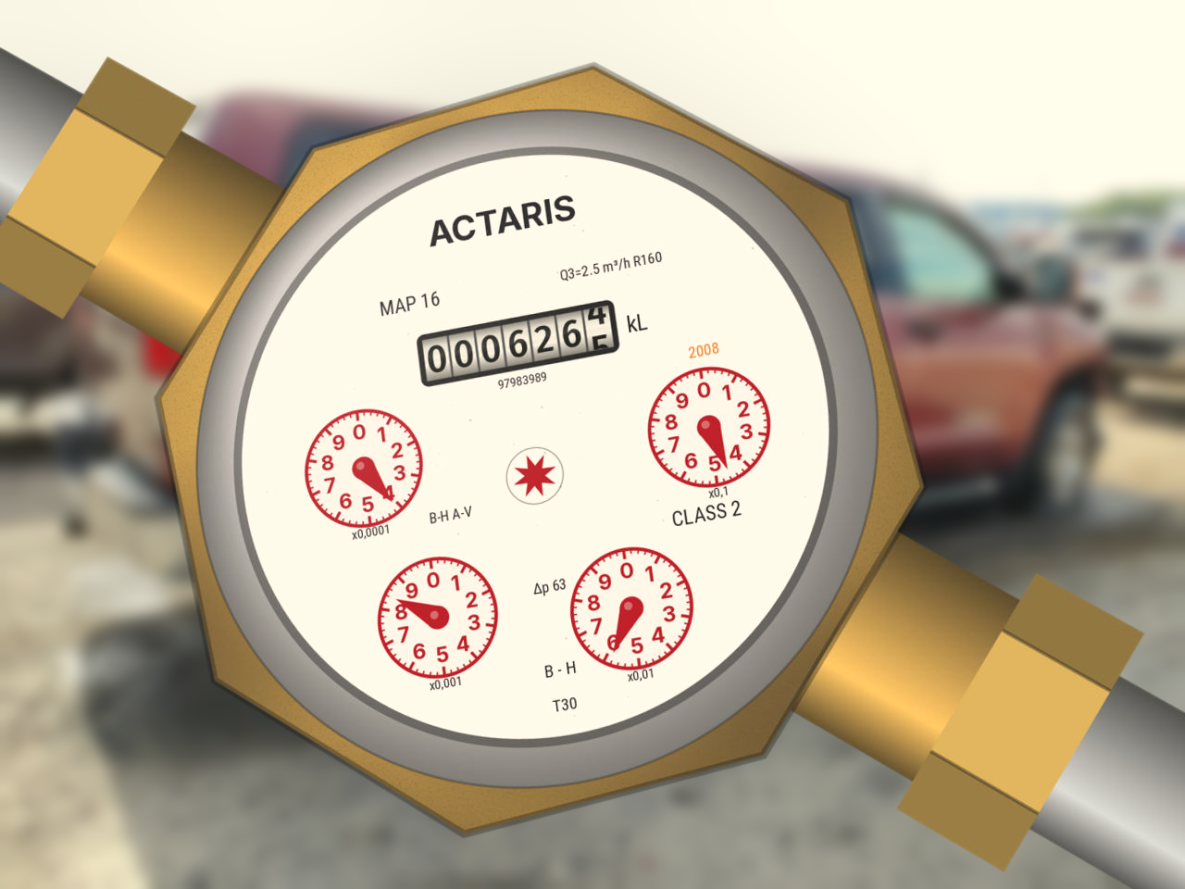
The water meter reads 6264.4584 kL
